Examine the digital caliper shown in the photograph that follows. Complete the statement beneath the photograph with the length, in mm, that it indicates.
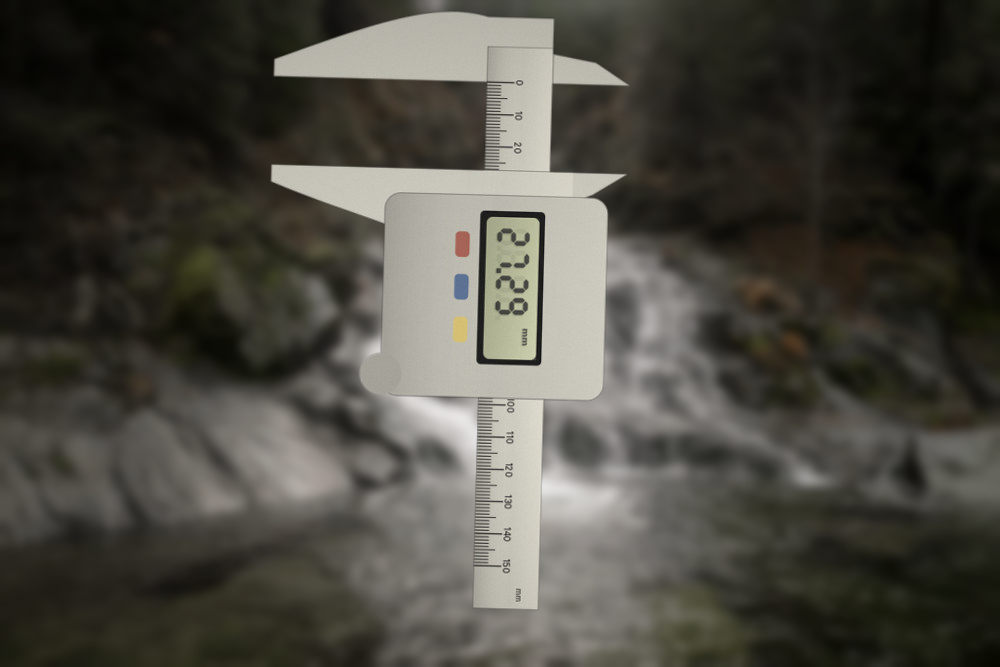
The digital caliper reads 27.29 mm
